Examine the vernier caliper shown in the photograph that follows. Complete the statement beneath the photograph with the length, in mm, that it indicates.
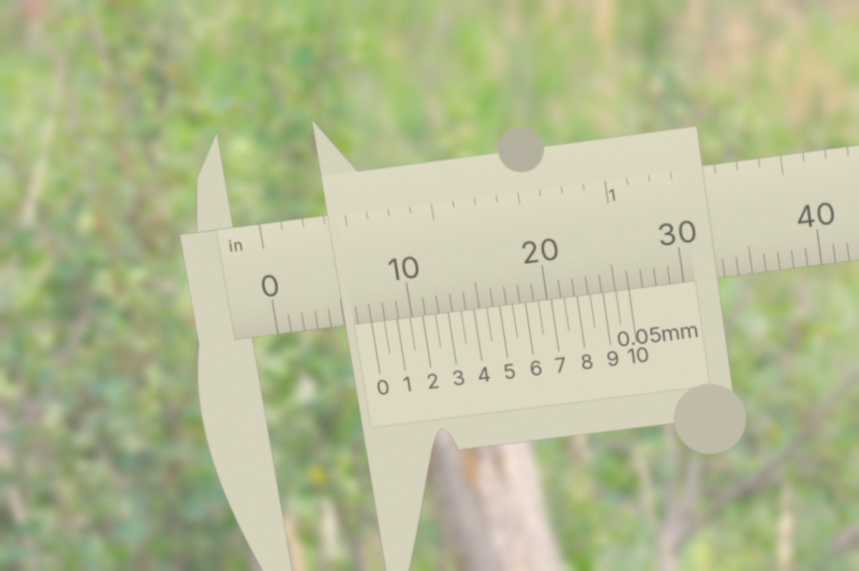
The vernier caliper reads 7.0 mm
